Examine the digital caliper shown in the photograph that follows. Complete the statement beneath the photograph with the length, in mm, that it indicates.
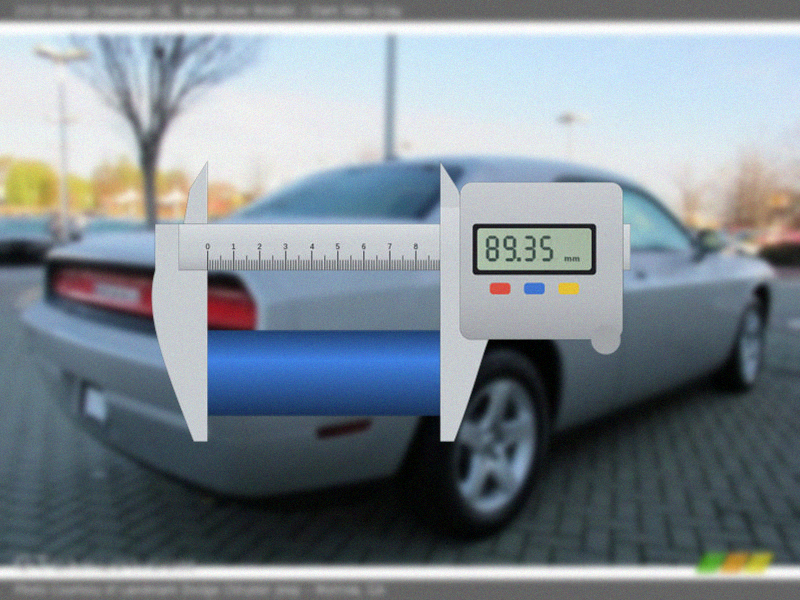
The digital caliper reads 89.35 mm
